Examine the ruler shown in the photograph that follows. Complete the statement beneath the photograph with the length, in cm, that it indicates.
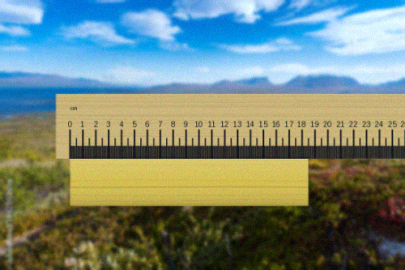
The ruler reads 18.5 cm
